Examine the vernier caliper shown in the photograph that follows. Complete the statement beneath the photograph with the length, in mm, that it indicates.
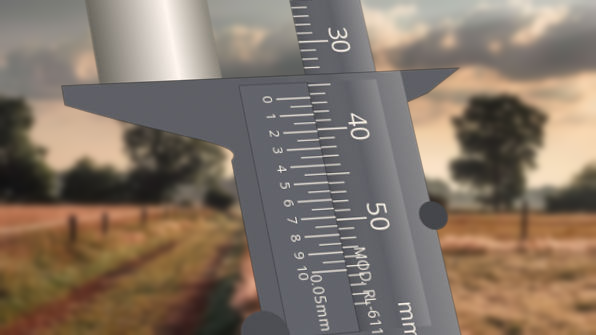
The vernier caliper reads 36.4 mm
